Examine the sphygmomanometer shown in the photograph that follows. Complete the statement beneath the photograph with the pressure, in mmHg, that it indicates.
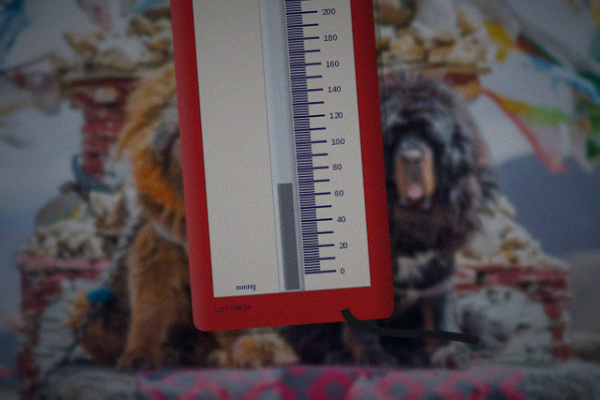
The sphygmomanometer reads 70 mmHg
